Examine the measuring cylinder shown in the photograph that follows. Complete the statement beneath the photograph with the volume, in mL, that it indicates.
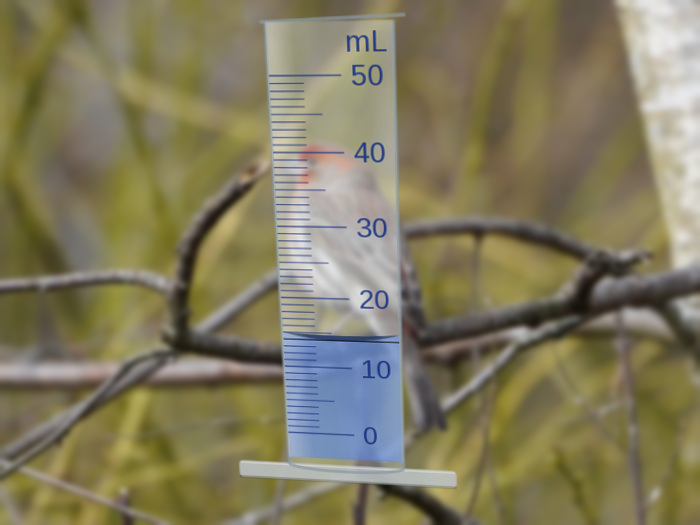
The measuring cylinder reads 14 mL
